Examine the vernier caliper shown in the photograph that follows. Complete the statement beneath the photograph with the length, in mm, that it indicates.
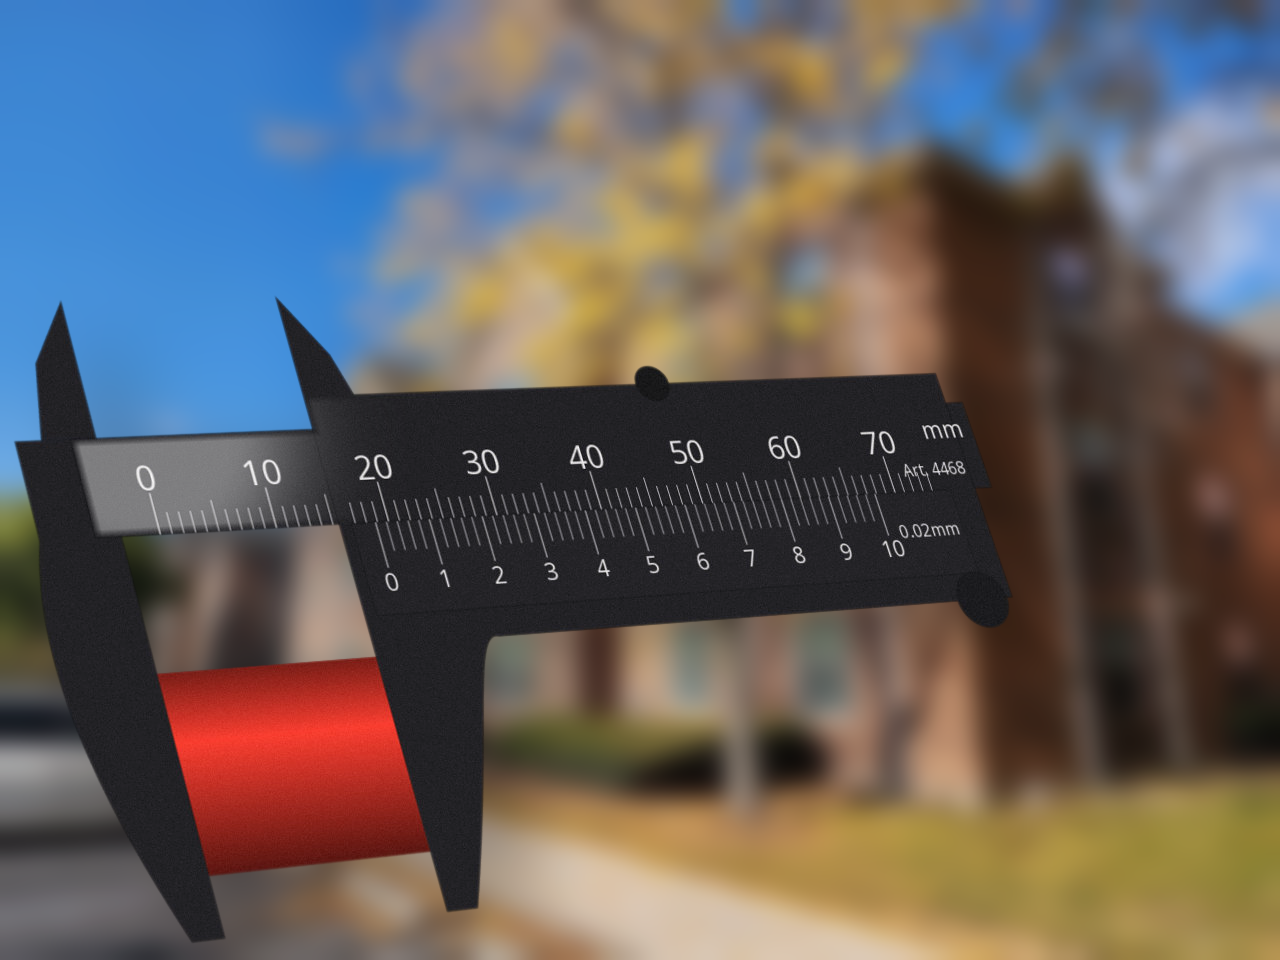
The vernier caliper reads 18.8 mm
